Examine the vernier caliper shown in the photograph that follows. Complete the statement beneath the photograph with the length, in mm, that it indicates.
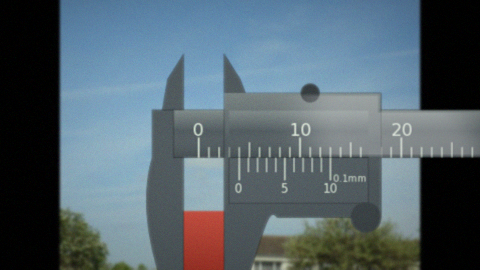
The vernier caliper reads 4.0 mm
